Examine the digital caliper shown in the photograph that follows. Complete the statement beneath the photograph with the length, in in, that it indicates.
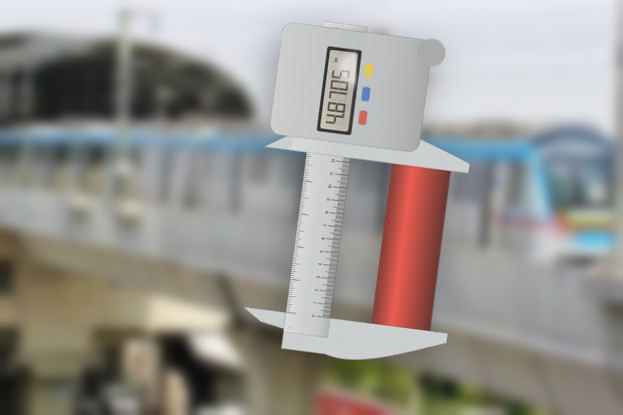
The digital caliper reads 4.8705 in
